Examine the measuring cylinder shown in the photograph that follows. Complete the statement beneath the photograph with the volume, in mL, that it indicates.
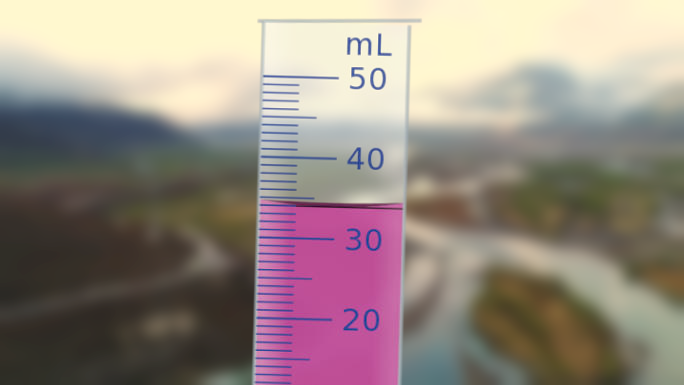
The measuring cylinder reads 34 mL
